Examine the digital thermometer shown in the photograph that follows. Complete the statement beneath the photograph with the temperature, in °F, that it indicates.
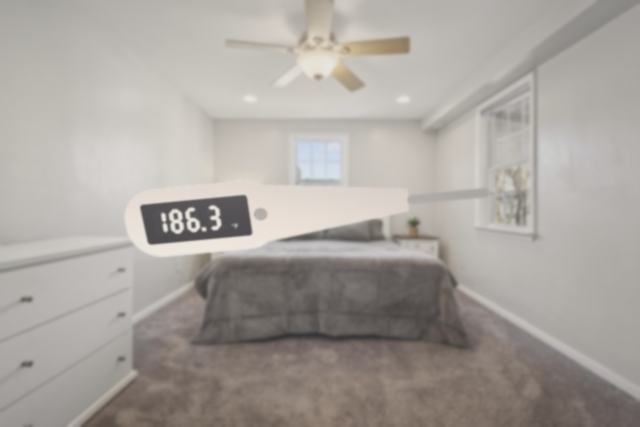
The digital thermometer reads 186.3 °F
